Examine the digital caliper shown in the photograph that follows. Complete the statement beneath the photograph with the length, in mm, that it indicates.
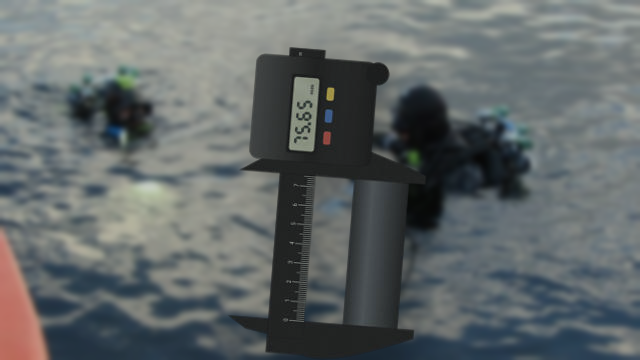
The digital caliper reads 75.65 mm
